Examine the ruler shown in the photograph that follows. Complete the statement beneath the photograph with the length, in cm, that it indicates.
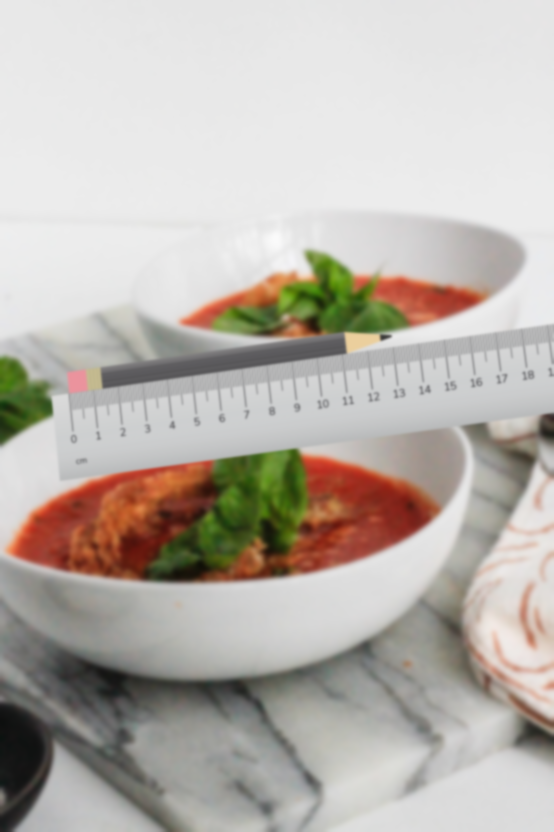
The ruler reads 13 cm
